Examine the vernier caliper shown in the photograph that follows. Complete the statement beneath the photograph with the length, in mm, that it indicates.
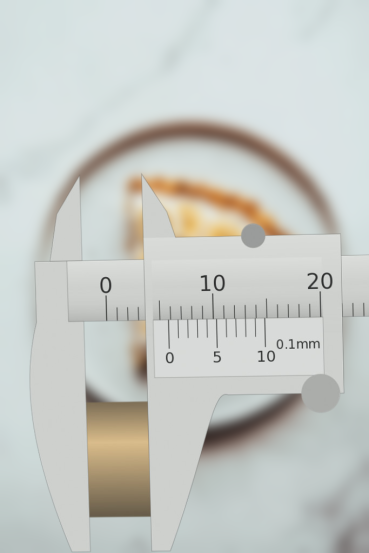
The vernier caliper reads 5.8 mm
